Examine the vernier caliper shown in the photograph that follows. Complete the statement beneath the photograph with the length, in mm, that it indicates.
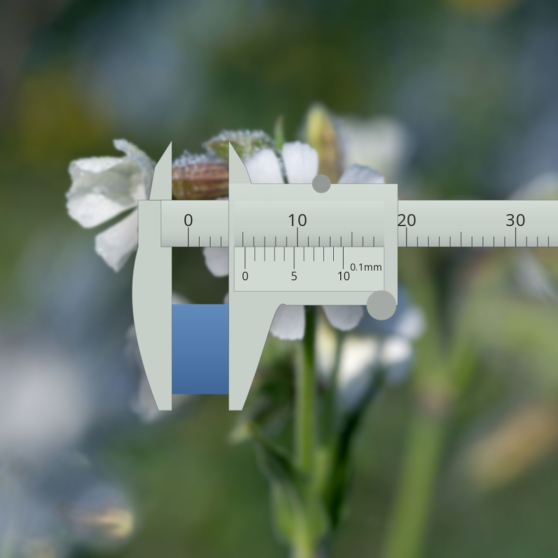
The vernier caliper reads 5.2 mm
